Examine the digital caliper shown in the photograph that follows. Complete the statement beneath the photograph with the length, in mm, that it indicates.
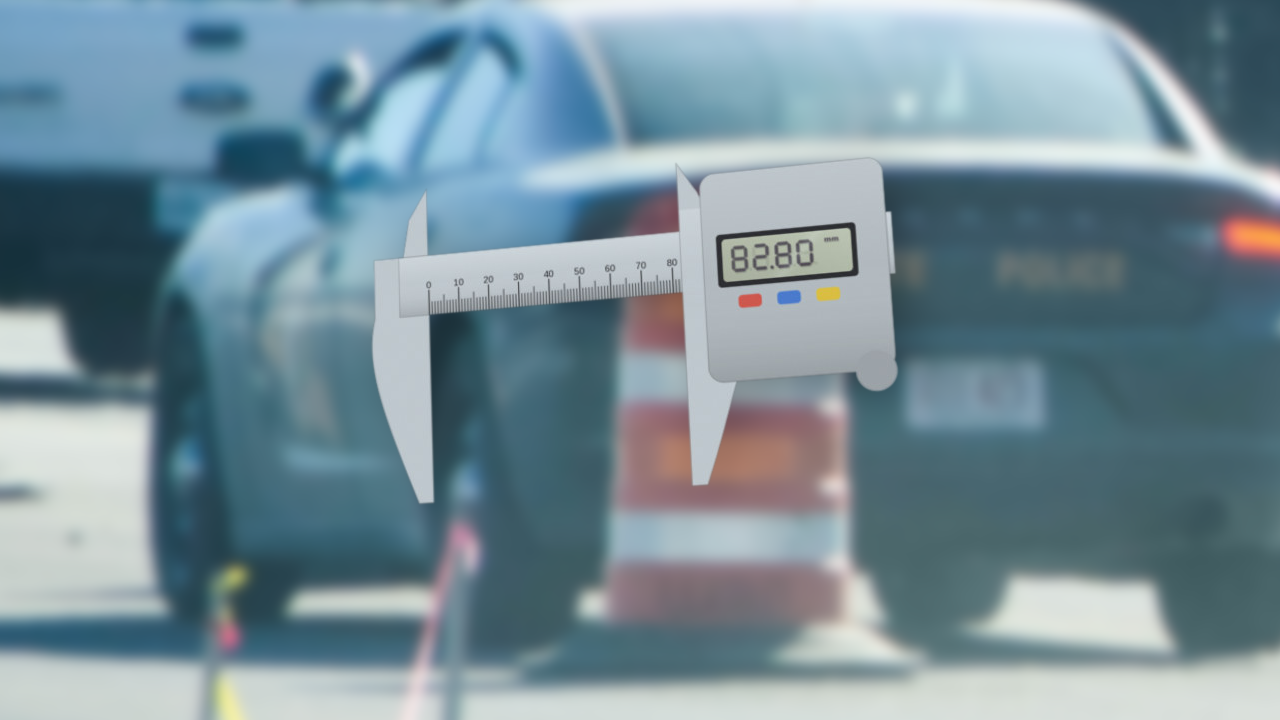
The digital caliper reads 82.80 mm
